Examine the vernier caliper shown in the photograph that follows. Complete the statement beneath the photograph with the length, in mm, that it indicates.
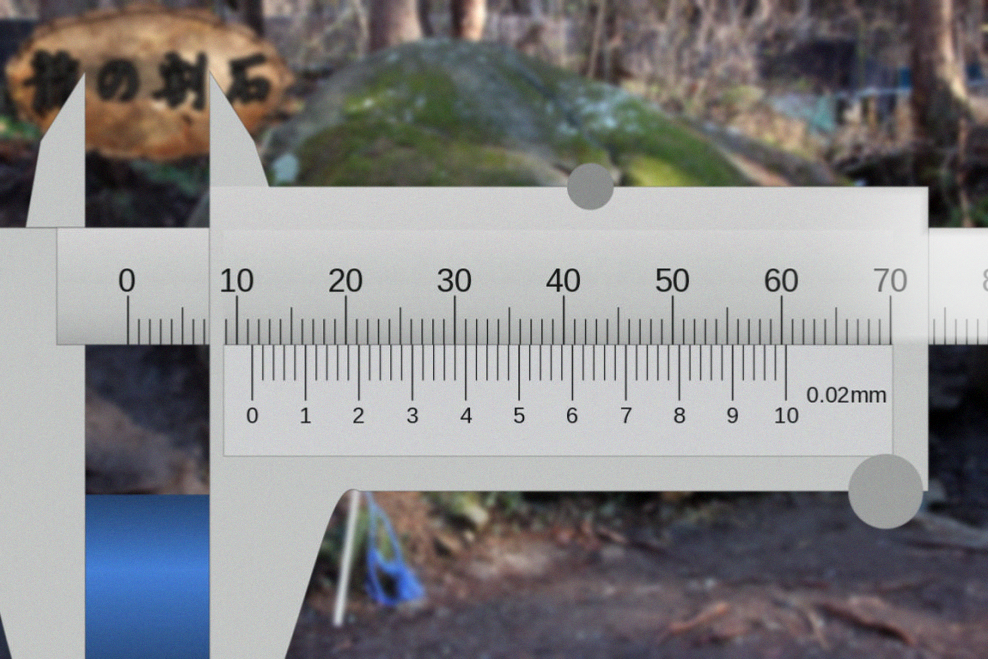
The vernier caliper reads 11.4 mm
